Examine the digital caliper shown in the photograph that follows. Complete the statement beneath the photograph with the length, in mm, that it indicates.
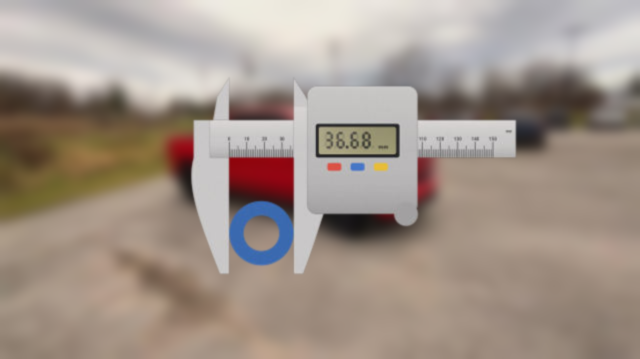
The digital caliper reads 36.68 mm
